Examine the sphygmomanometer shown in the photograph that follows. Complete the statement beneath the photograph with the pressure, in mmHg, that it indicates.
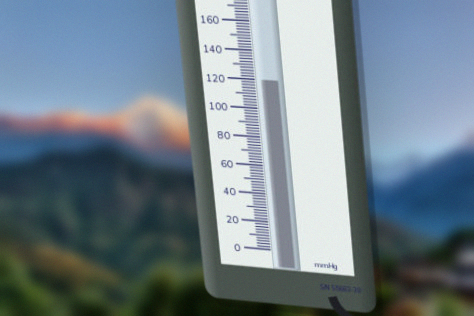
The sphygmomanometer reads 120 mmHg
